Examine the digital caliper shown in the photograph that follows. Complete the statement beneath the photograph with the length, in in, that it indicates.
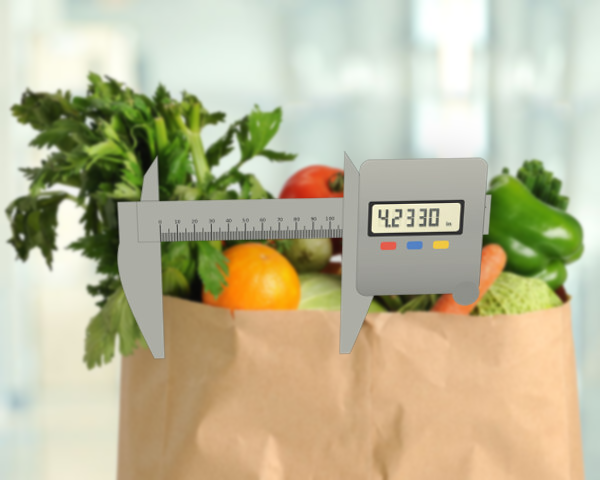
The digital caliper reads 4.2330 in
